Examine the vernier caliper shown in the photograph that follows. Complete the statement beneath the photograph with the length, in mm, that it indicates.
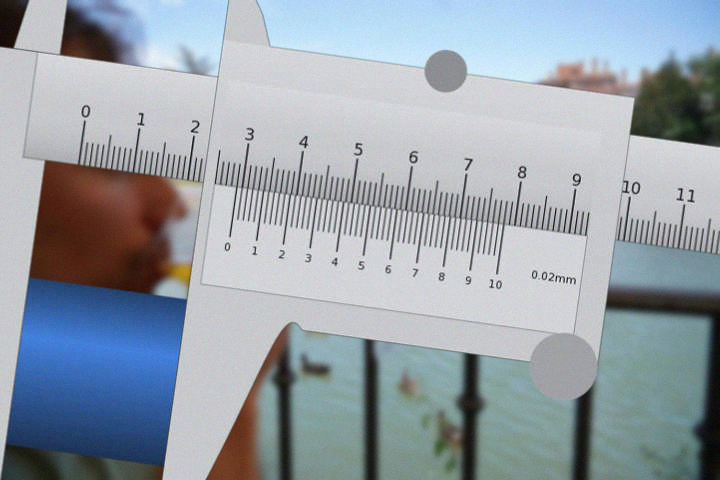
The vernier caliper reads 29.0 mm
